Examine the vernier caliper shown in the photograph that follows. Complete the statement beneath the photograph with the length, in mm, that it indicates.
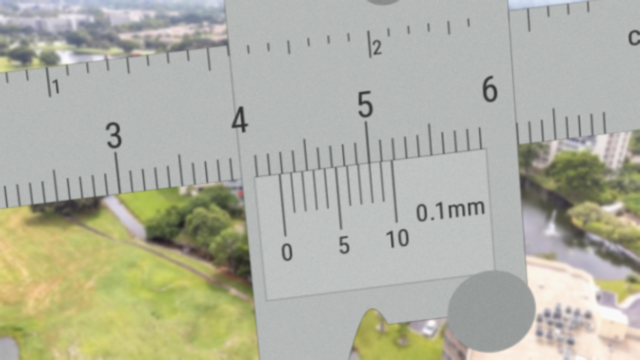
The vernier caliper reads 42.8 mm
